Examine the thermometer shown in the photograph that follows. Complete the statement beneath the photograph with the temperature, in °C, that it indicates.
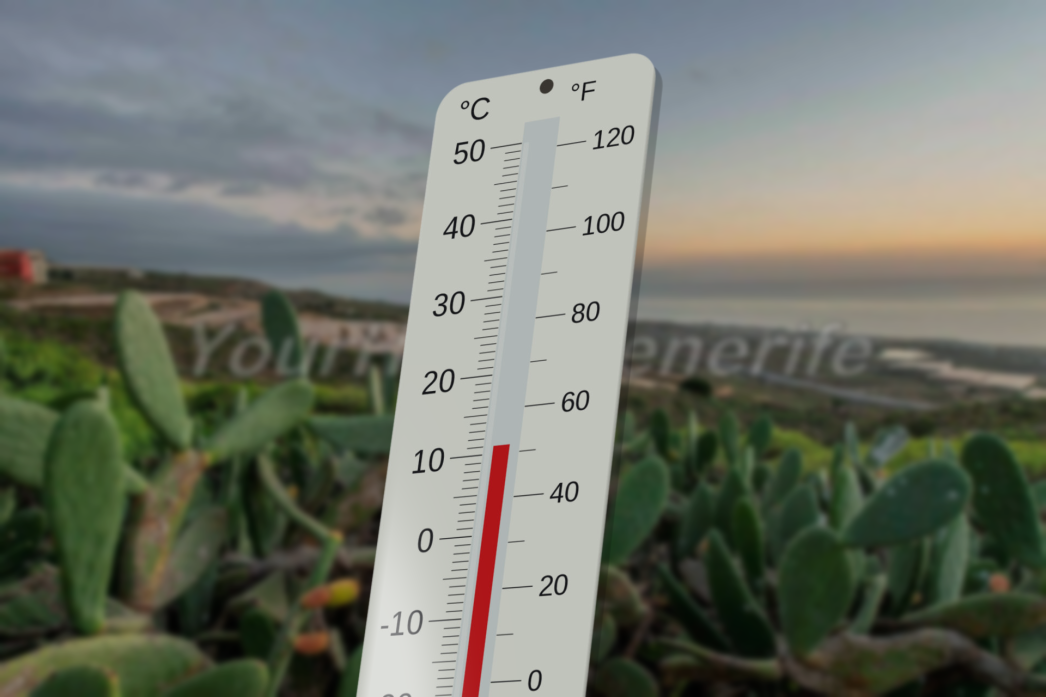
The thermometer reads 11 °C
